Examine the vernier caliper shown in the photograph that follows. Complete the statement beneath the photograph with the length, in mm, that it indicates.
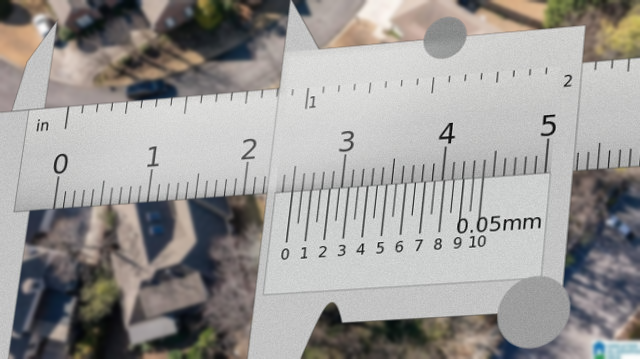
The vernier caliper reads 25.0 mm
